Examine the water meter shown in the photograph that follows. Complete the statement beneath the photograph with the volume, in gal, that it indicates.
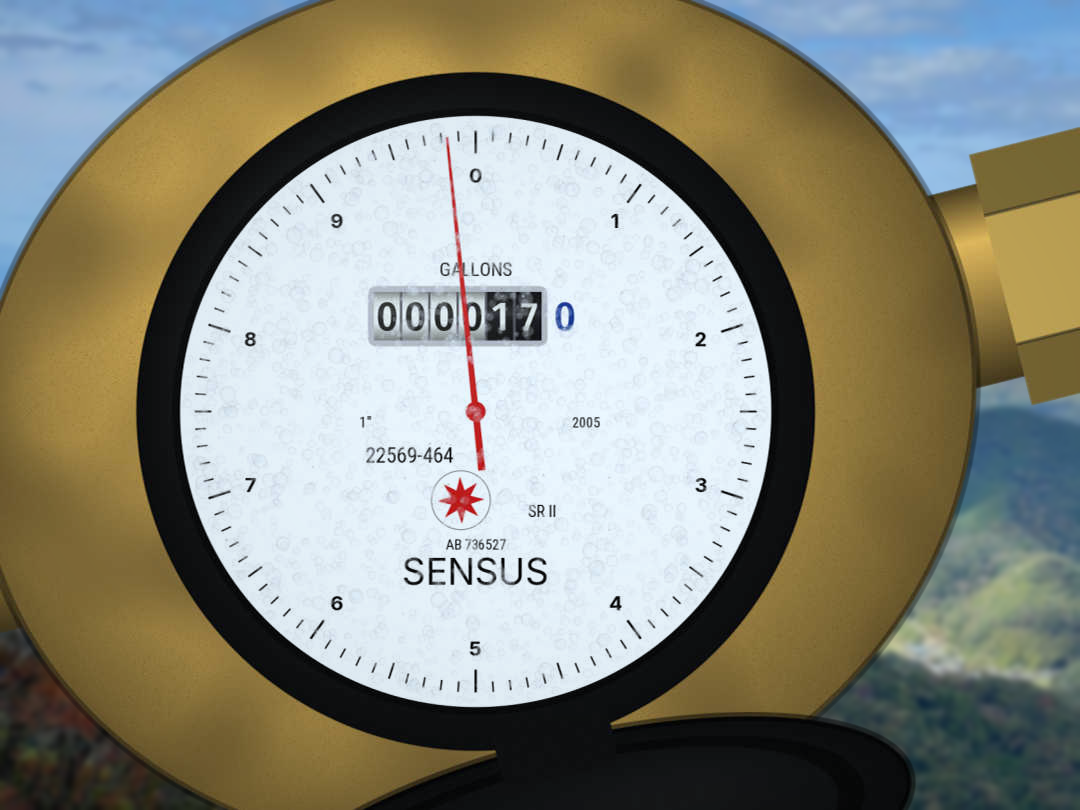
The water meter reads 169.8 gal
